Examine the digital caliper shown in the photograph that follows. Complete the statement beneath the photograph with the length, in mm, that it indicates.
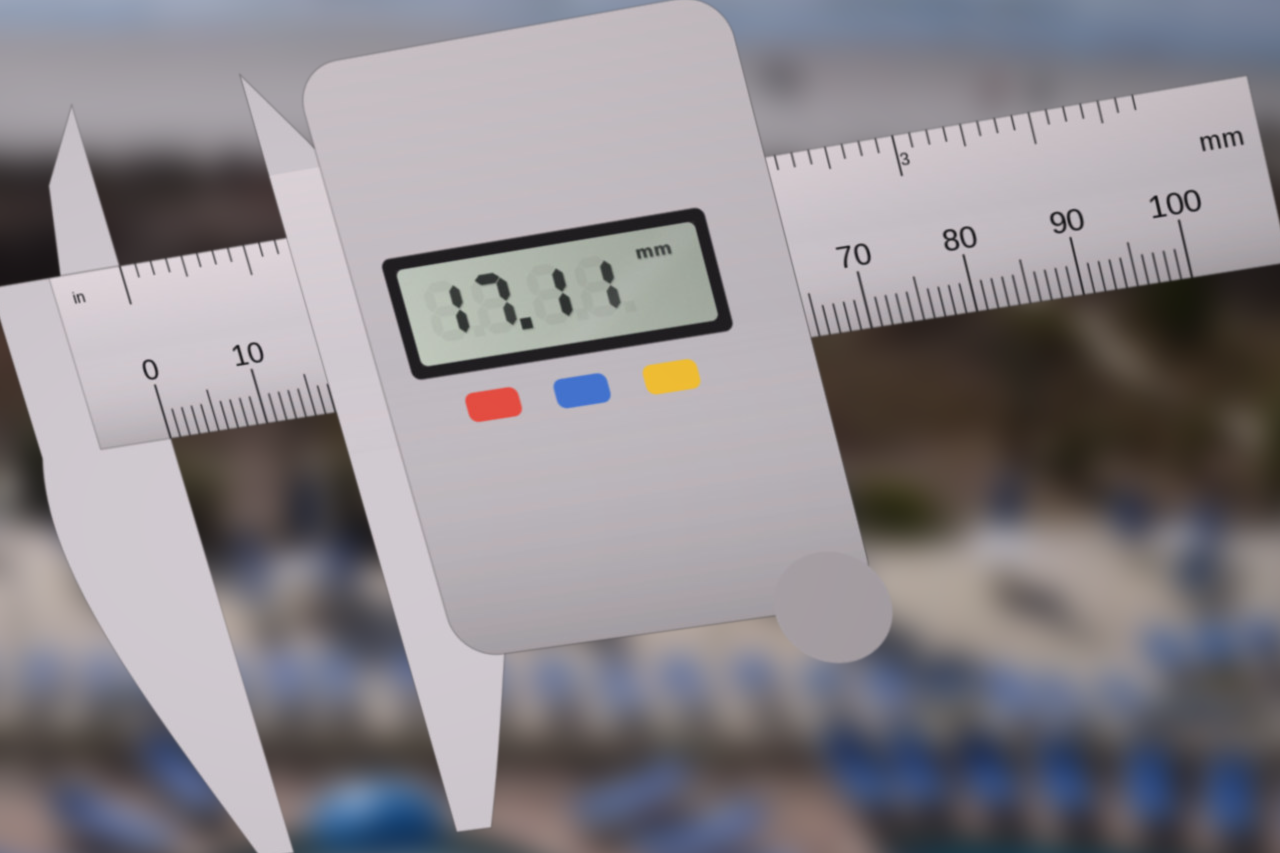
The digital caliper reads 17.11 mm
